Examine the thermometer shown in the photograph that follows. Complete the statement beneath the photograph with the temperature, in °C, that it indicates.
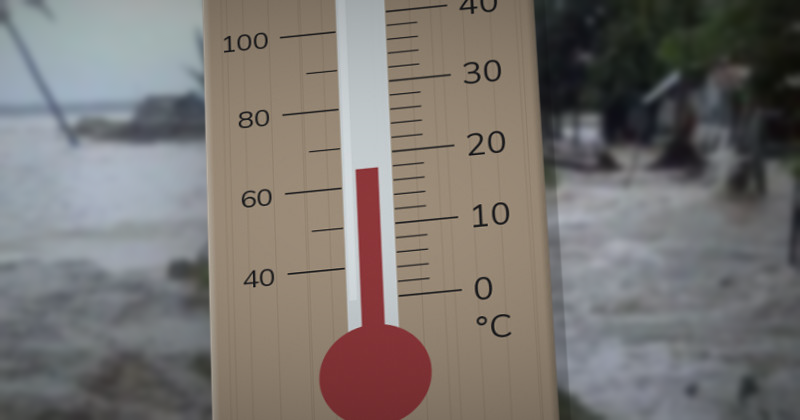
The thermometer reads 18 °C
